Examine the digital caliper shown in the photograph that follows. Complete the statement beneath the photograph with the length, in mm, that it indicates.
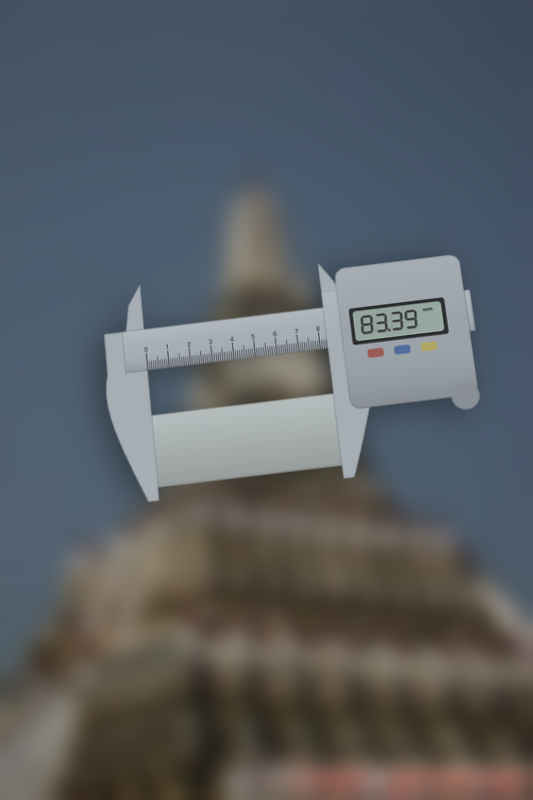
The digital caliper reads 83.39 mm
